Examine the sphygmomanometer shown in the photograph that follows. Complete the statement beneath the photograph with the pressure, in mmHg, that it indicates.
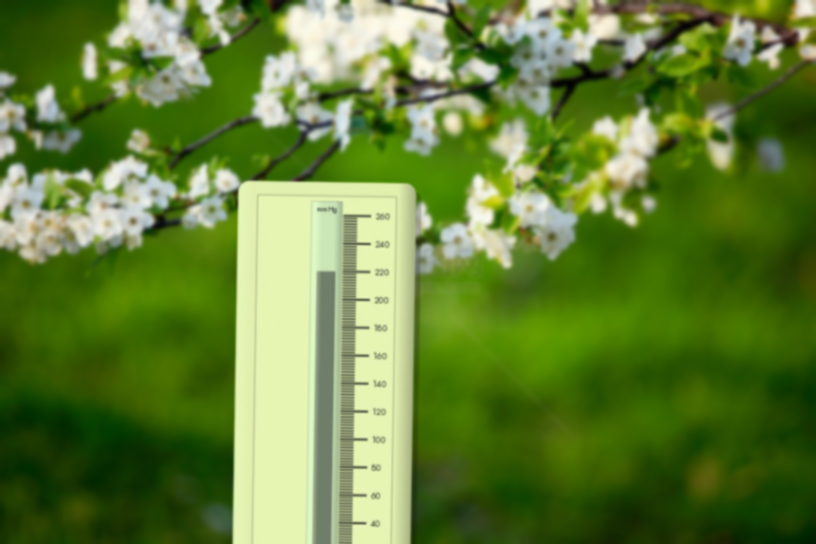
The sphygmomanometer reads 220 mmHg
